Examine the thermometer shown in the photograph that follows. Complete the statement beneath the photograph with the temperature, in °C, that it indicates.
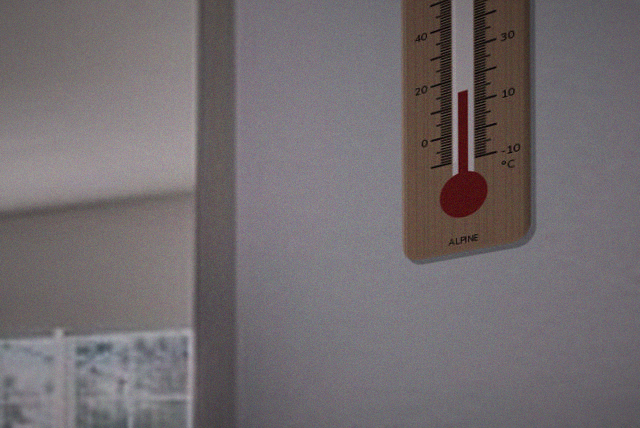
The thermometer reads 15 °C
